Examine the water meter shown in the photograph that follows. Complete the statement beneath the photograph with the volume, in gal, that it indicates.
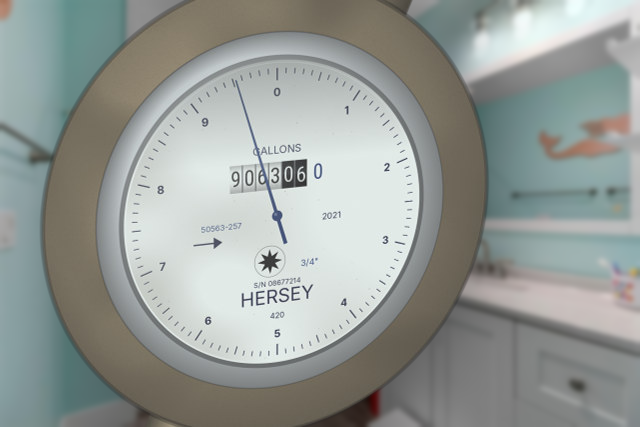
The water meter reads 9063059.5 gal
